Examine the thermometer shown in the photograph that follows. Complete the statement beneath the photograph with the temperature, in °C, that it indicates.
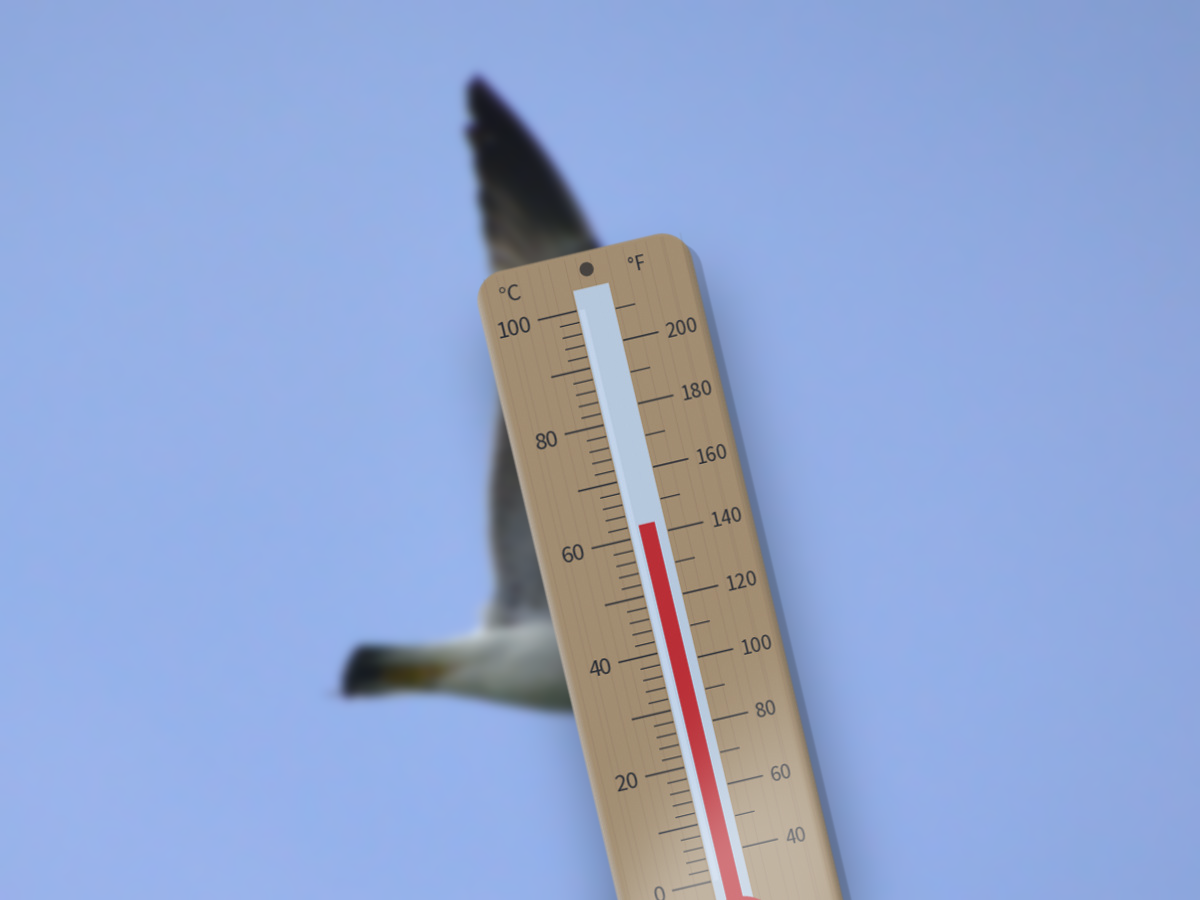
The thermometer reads 62 °C
